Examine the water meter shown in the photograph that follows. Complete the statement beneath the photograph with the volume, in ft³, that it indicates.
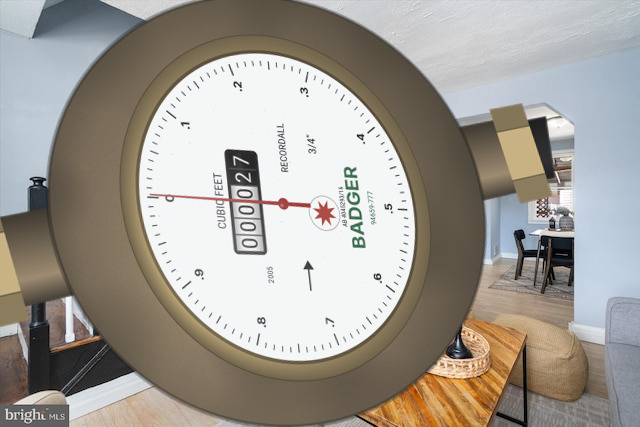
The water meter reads 27.00 ft³
